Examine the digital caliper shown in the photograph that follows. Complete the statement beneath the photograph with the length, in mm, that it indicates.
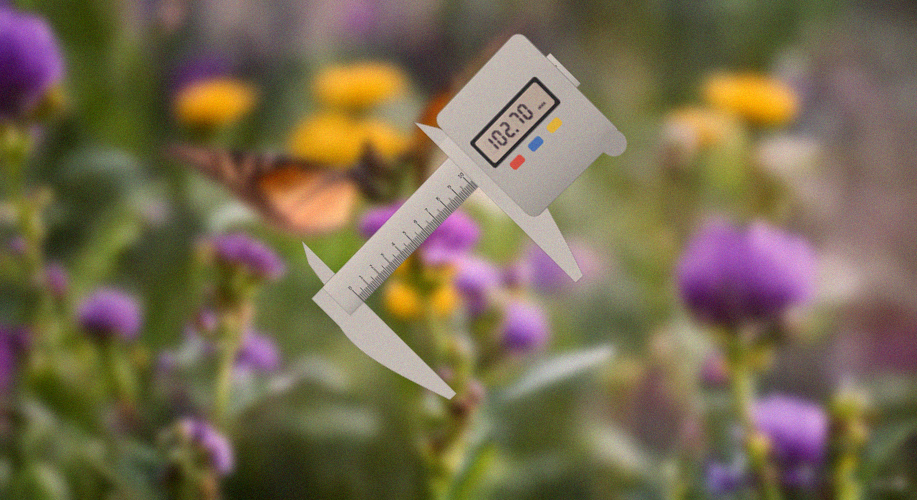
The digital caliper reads 102.70 mm
